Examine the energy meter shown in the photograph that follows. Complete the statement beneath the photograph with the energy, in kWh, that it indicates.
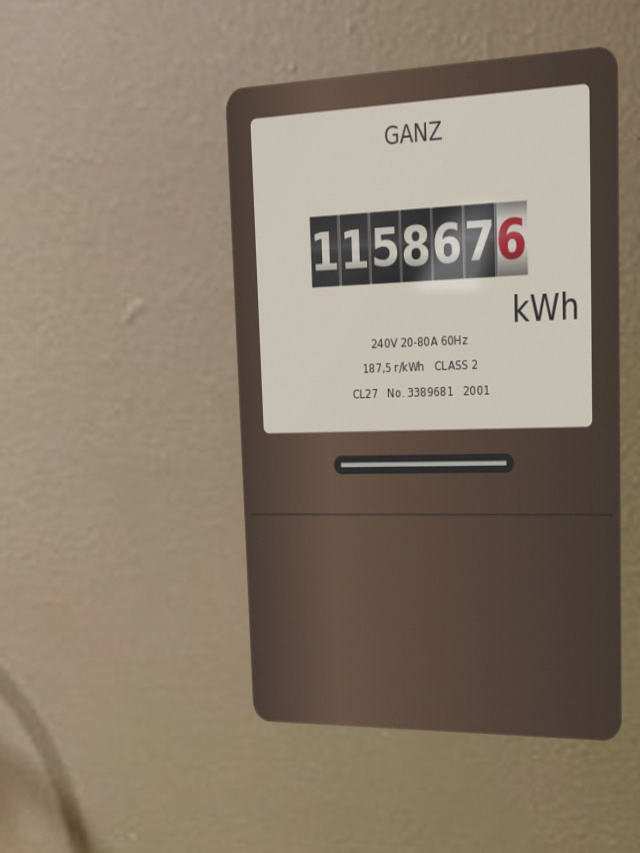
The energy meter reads 115867.6 kWh
